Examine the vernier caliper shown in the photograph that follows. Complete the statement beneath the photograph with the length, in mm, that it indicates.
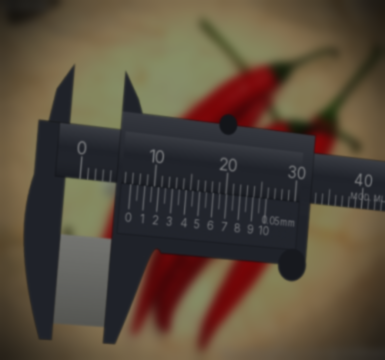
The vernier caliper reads 6.8 mm
